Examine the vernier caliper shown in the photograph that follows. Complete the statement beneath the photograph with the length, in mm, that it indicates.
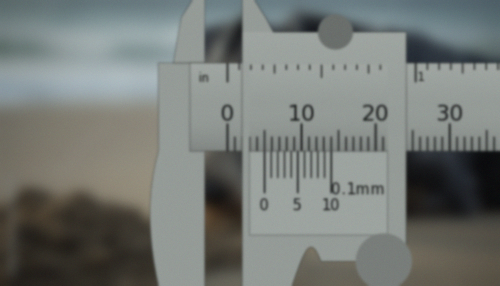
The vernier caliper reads 5.0 mm
